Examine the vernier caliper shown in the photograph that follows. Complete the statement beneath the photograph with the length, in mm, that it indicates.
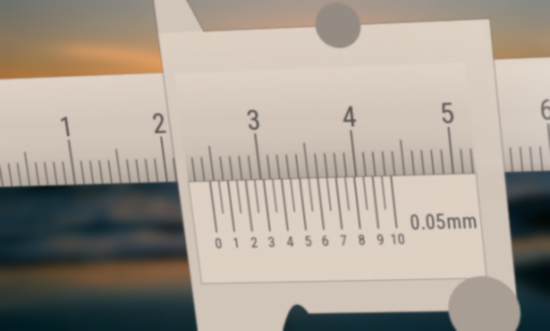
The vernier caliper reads 24.6 mm
